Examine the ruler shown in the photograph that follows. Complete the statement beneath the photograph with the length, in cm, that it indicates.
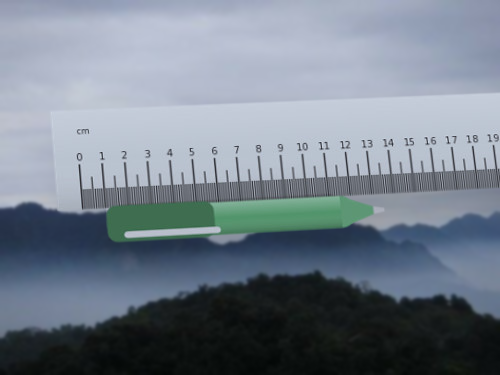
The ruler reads 12.5 cm
